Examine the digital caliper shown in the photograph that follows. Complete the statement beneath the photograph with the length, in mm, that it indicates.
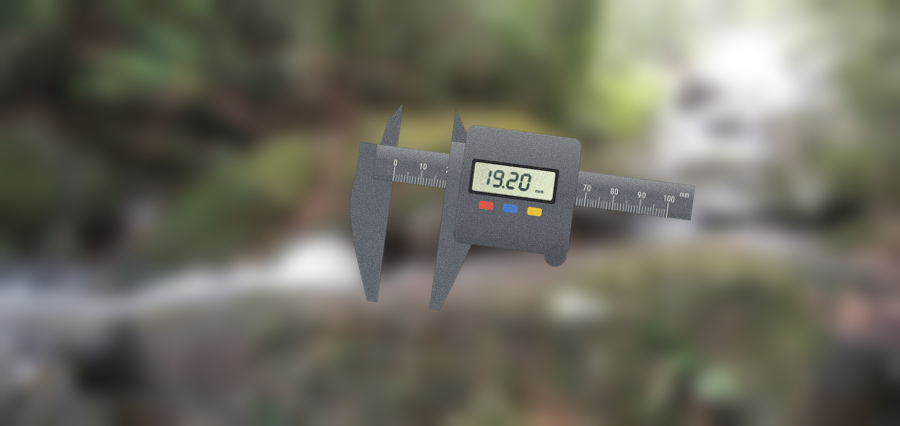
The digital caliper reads 19.20 mm
